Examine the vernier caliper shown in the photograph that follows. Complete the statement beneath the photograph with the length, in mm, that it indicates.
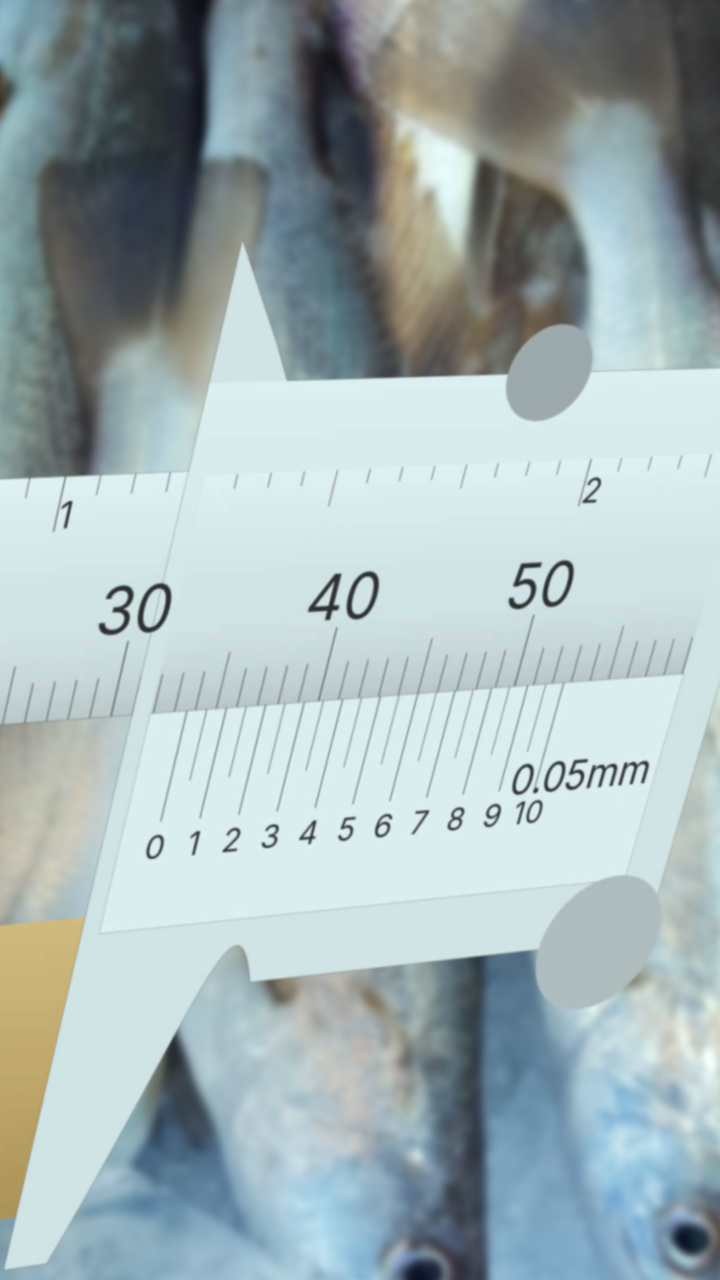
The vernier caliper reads 33.6 mm
